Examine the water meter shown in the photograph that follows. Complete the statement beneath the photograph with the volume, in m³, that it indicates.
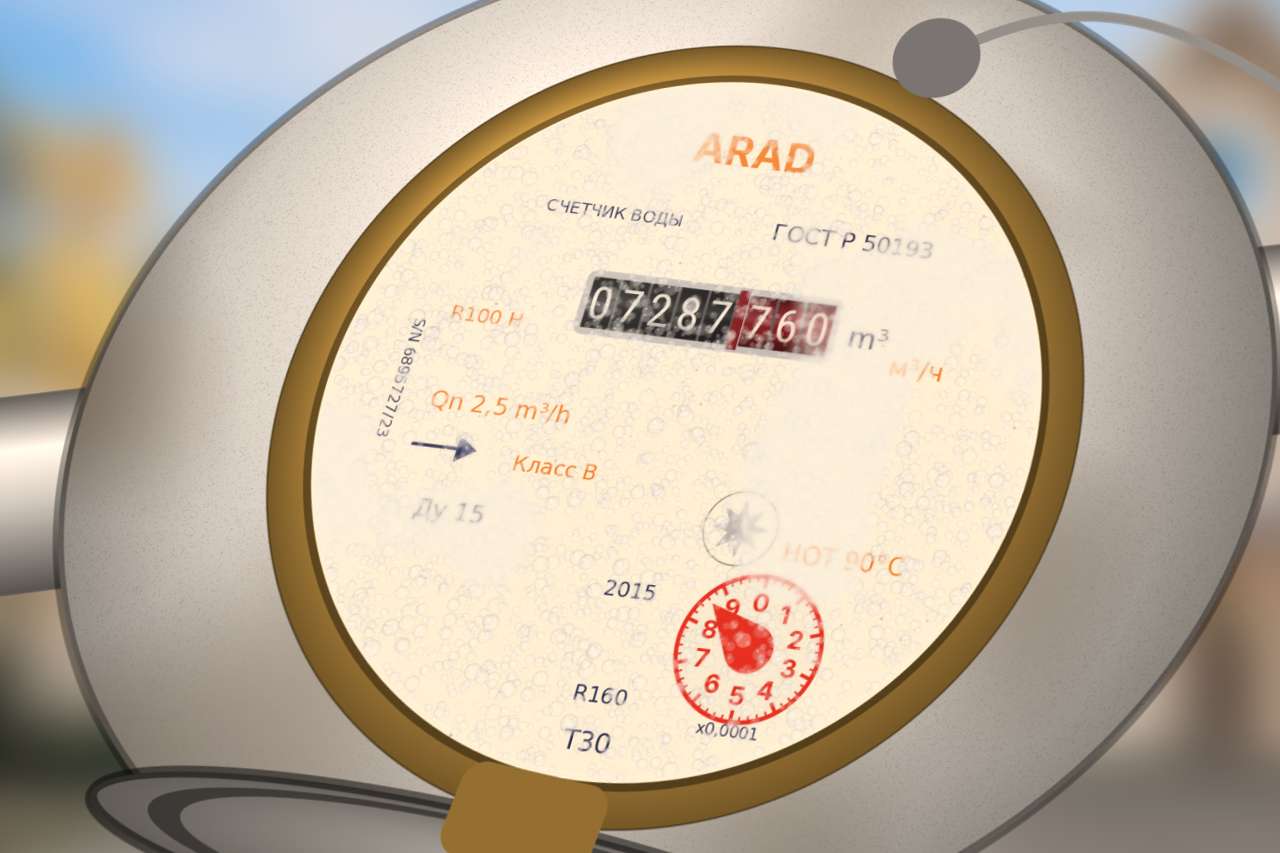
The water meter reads 7287.7608 m³
